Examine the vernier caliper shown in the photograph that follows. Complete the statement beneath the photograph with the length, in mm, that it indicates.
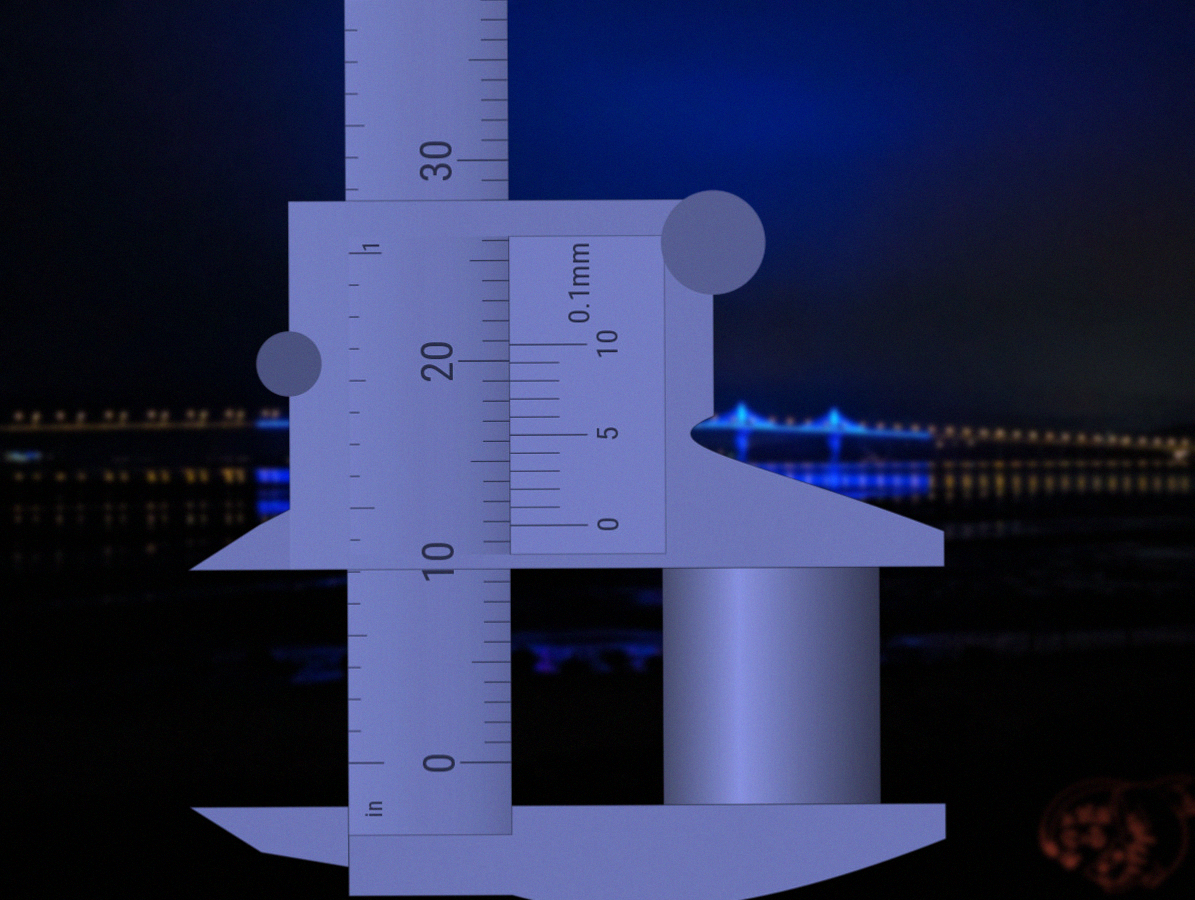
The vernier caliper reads 11.8 mm
